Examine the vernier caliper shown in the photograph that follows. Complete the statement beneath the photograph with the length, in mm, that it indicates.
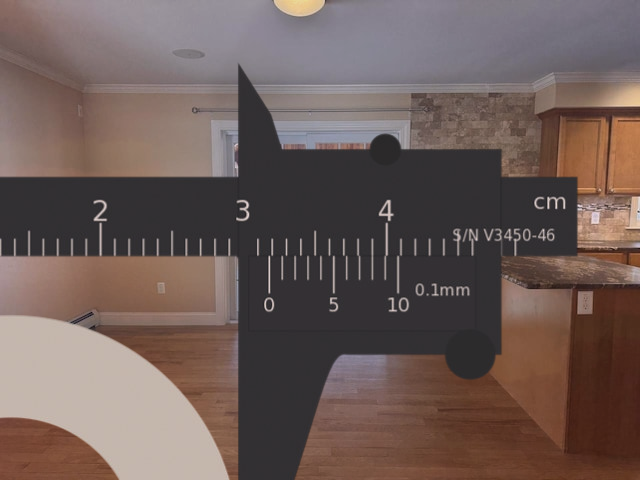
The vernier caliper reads 31.8 mm
